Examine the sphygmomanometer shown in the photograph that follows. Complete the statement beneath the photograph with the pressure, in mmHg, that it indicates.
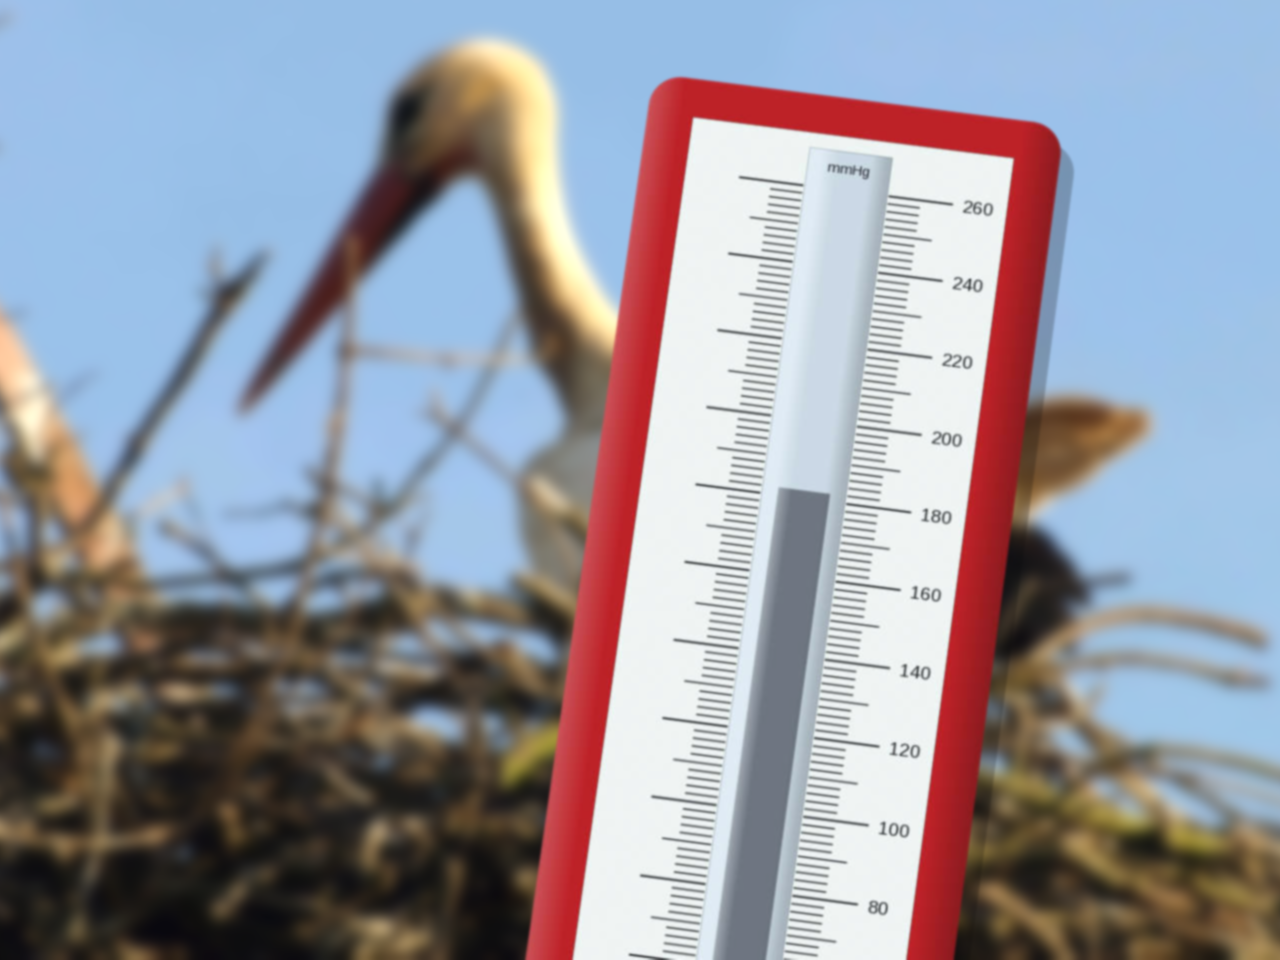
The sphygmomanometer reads 182 mmHg
